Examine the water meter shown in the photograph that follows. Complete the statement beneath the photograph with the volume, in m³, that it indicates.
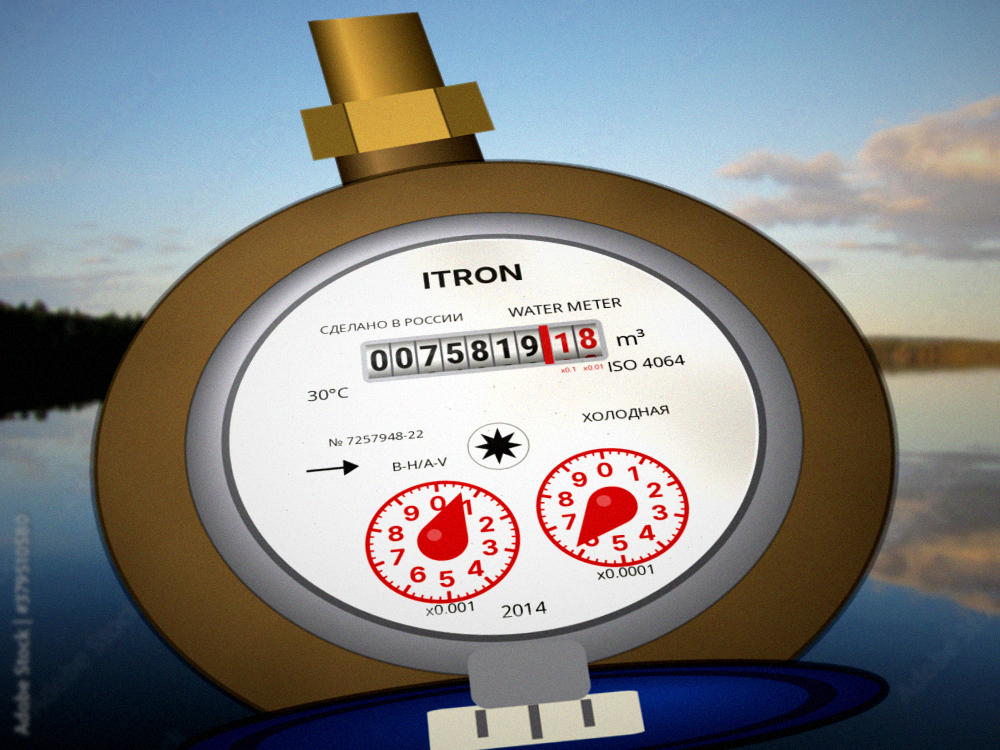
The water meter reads 75819.1806 m³
